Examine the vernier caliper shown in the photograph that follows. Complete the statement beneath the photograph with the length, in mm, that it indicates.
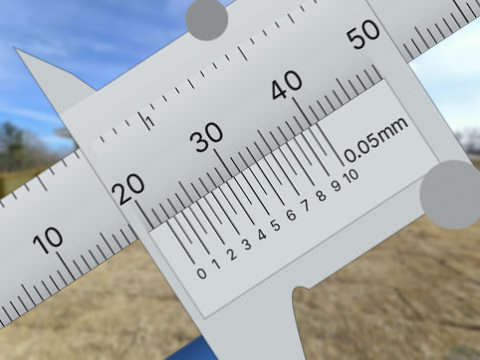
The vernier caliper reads 21.6 mm
